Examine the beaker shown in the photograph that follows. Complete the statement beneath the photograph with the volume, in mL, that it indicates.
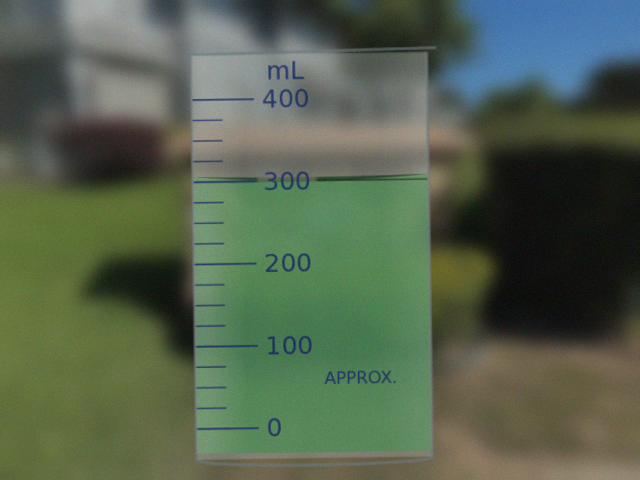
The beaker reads 300 mL
